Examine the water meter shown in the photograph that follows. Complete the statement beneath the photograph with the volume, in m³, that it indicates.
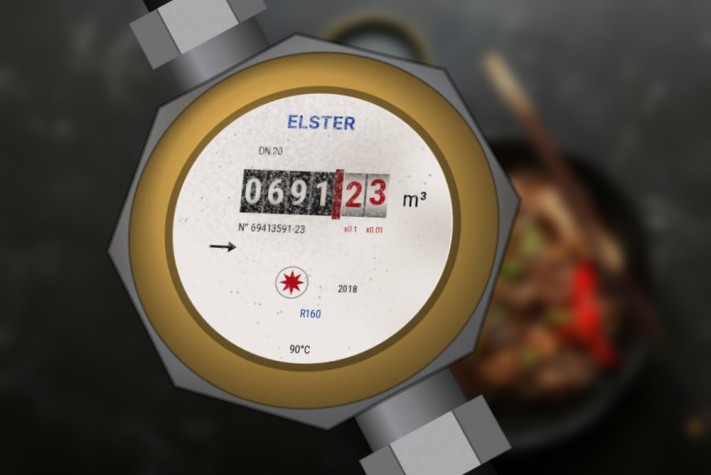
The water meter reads 691.23 m³
